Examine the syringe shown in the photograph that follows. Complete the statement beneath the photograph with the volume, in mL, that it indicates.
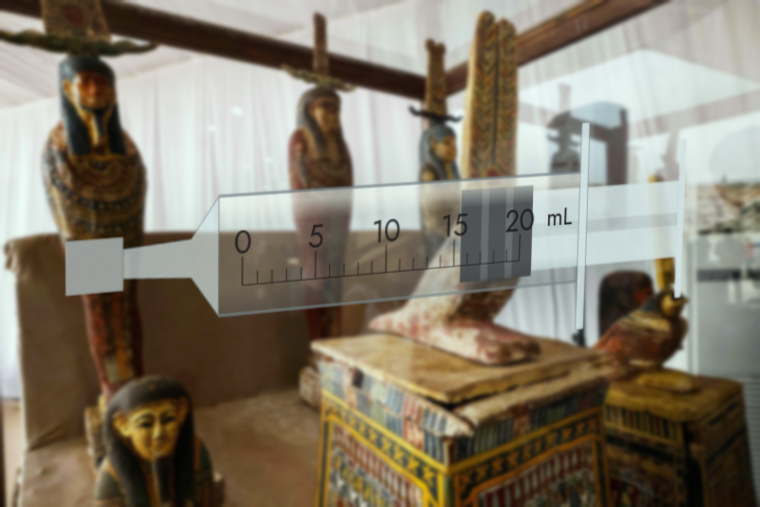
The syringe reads 15.5 mL
